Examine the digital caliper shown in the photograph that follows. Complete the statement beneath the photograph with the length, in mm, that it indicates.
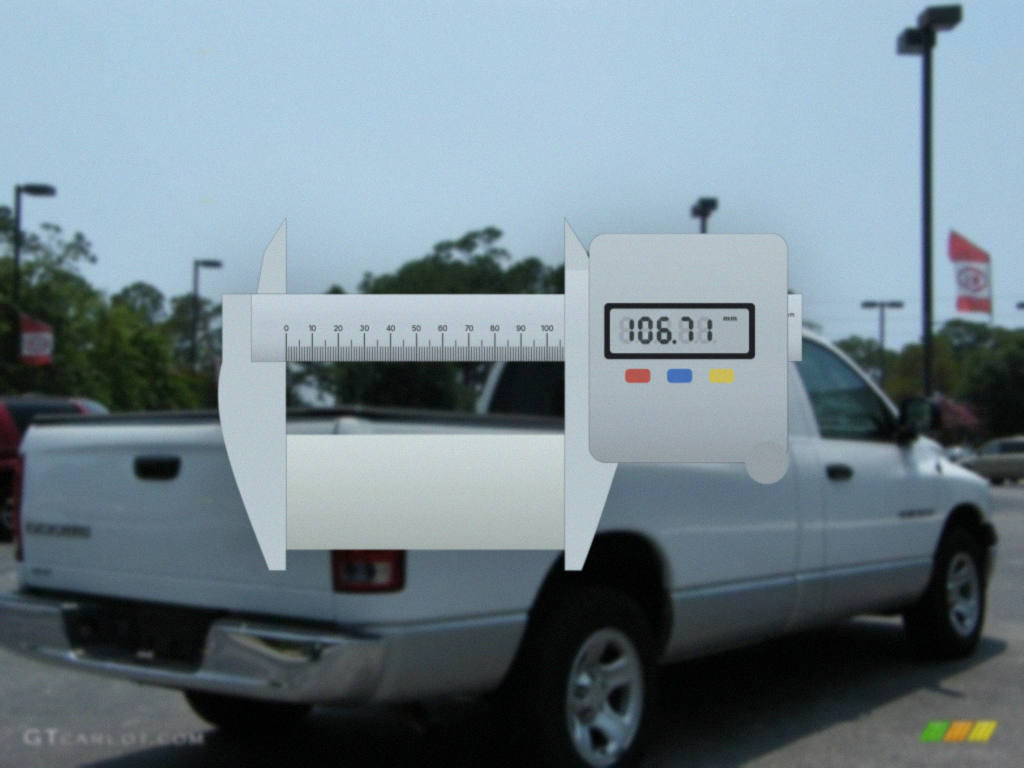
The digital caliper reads 106.71 mm
